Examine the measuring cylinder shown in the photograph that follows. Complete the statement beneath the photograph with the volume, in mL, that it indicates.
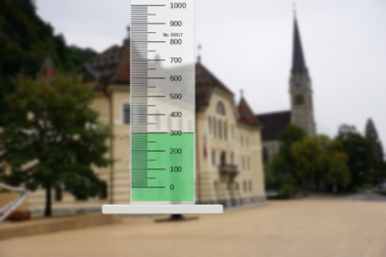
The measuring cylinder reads 300 mL
